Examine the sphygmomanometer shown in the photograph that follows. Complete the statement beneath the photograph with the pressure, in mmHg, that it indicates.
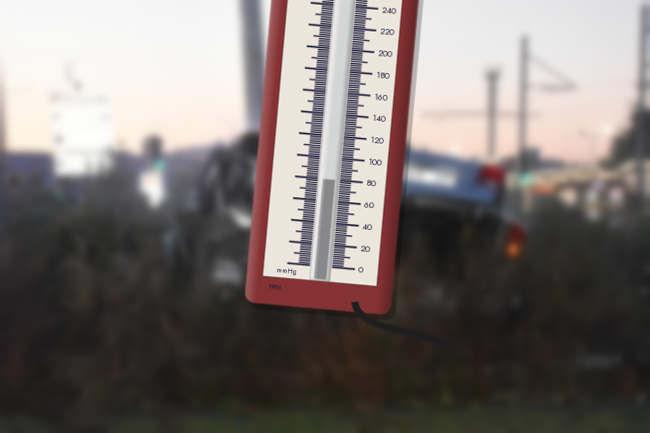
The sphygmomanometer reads 80 mmHg
